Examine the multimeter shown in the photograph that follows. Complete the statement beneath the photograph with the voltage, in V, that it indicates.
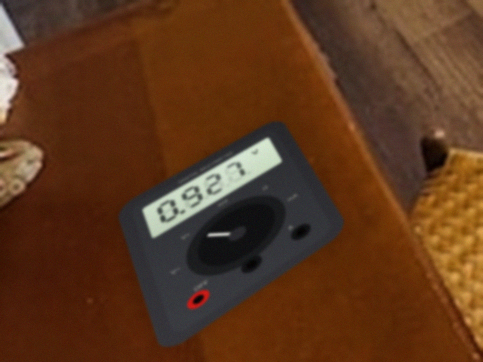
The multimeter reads 0.927 V
